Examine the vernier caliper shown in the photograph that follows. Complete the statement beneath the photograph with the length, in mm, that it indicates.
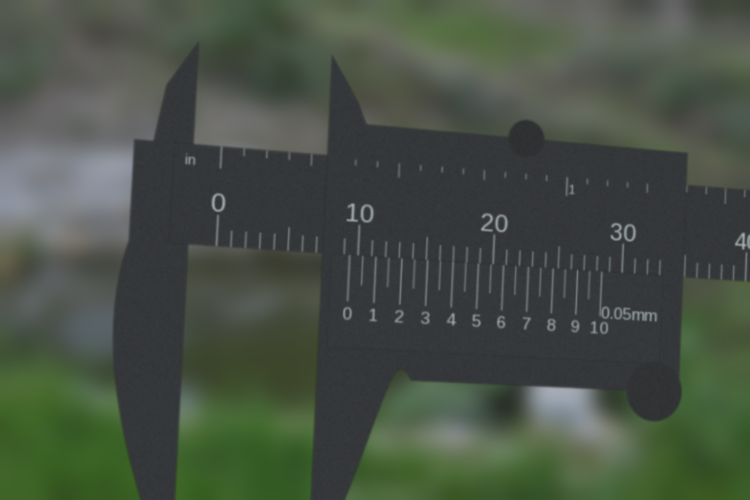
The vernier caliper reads 9.4 mm
